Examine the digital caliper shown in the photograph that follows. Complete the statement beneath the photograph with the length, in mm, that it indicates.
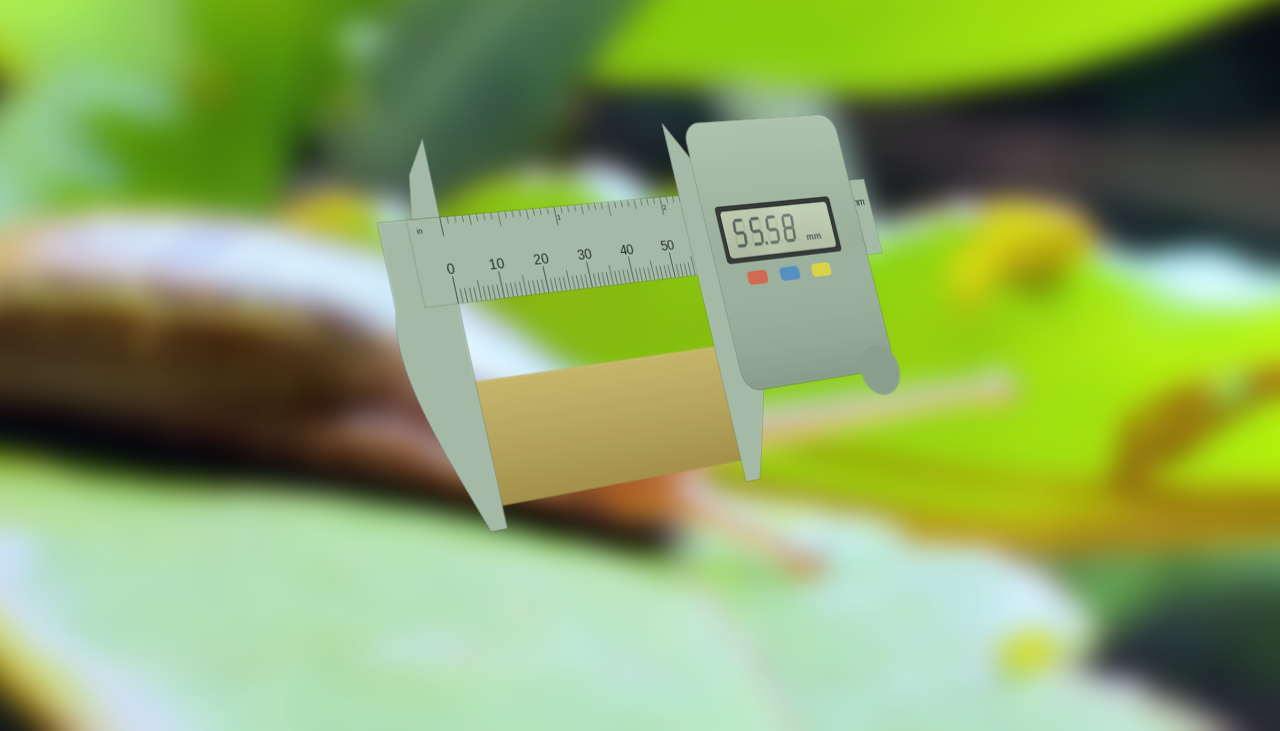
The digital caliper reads 55.58 mm
